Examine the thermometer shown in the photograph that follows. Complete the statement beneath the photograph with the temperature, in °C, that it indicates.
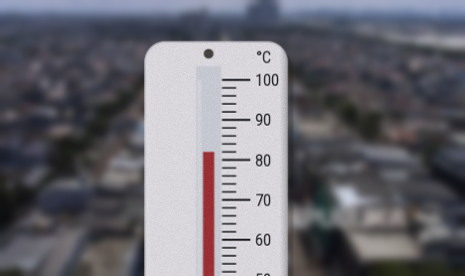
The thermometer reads 82 °C
